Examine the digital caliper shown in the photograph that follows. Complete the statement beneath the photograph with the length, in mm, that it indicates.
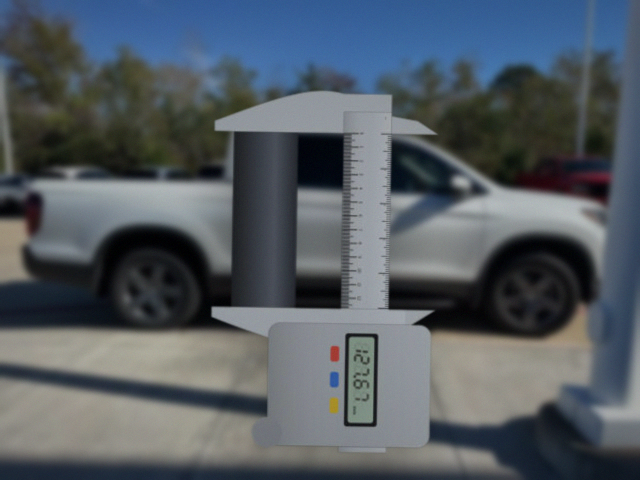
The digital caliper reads 127.67 mm
